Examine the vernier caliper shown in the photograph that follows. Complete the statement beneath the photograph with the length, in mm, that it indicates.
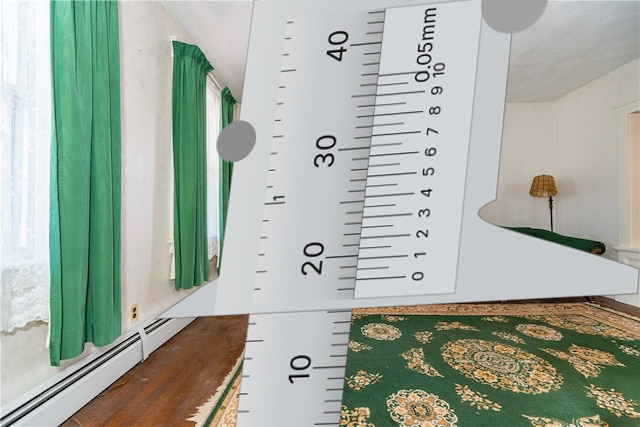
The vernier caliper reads 17.8 mm
